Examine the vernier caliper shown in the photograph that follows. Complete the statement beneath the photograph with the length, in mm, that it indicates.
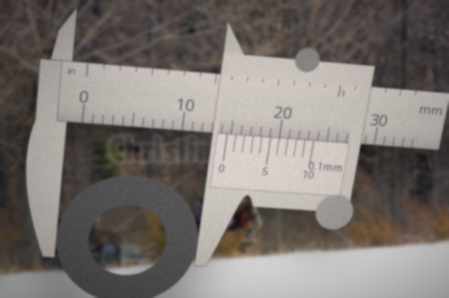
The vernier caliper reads 14.6 mm
